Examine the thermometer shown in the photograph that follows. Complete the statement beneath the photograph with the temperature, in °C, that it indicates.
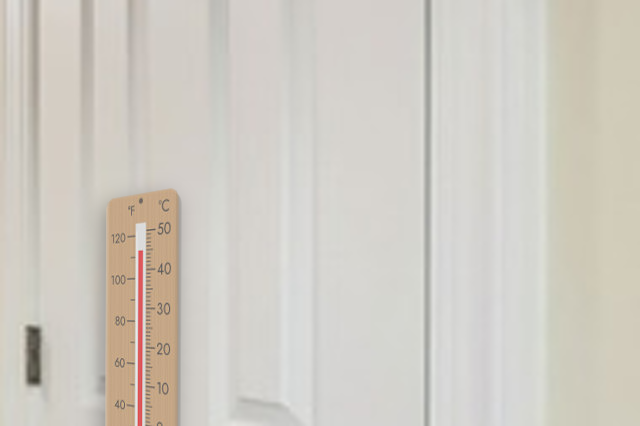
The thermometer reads 45 °C
